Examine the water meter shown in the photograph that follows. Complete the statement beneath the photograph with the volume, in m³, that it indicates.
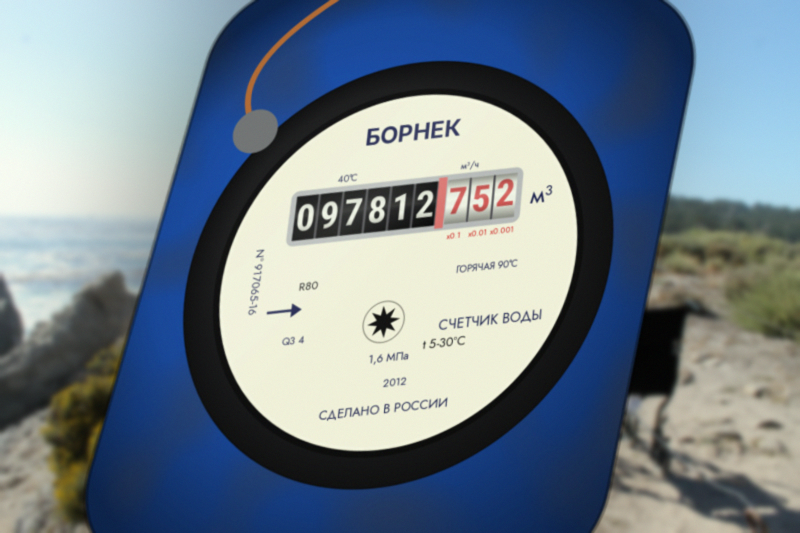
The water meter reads 97812.752 m³
